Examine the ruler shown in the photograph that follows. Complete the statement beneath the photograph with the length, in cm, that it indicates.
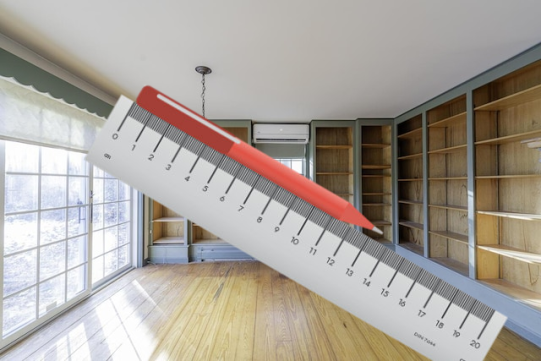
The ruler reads 13.5 cm
